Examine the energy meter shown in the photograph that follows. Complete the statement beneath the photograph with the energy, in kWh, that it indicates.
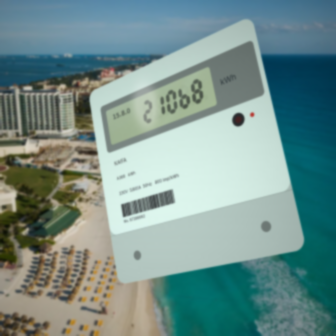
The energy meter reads 21068 kWh
